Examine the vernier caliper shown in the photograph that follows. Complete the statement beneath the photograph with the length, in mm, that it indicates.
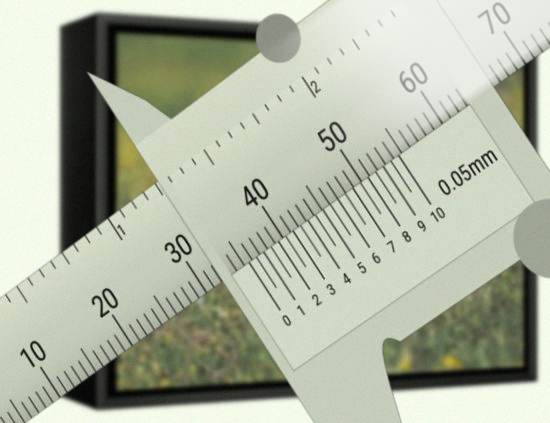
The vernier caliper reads 35.6 mm
